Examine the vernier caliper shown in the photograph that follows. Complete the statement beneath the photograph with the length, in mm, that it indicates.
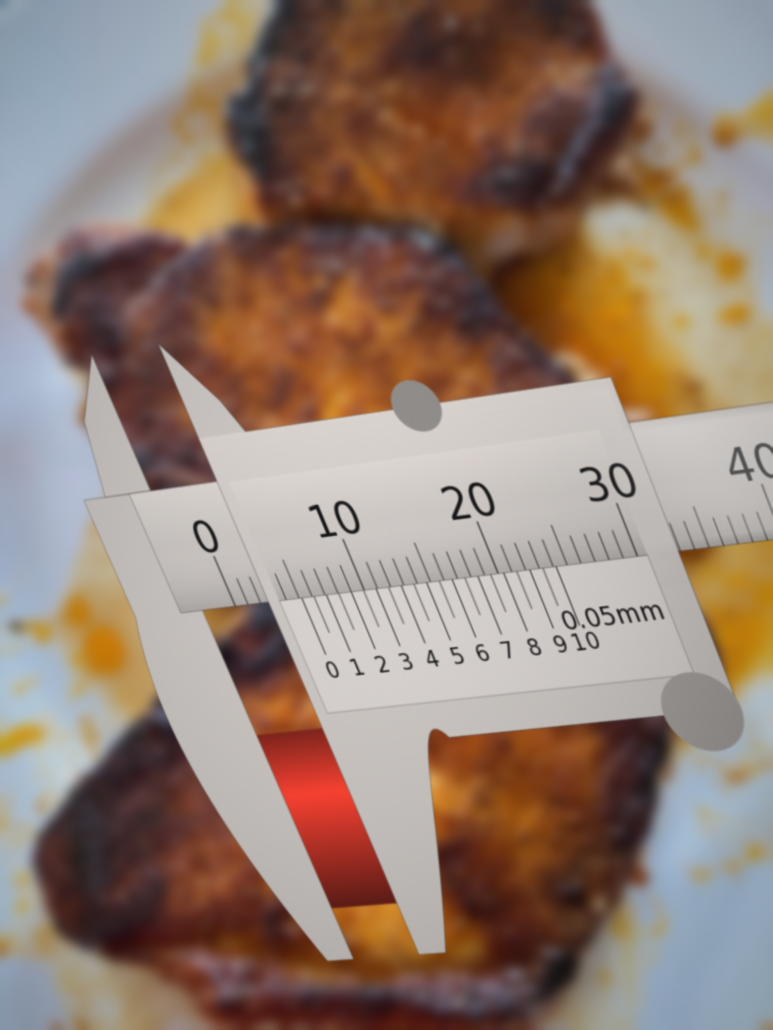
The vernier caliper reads 5.2 mm
